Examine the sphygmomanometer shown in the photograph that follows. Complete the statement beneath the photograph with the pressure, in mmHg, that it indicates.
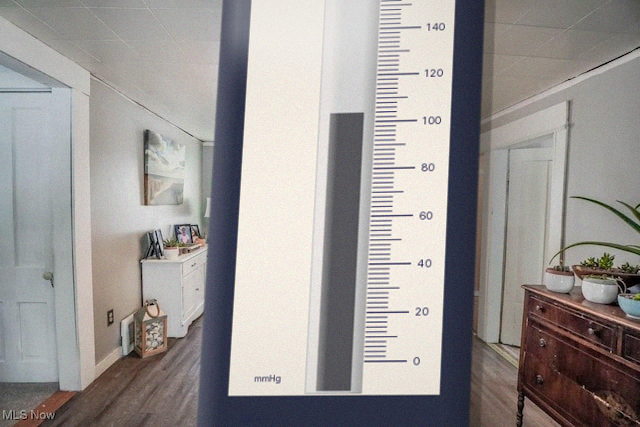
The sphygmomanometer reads 104 mmHg
